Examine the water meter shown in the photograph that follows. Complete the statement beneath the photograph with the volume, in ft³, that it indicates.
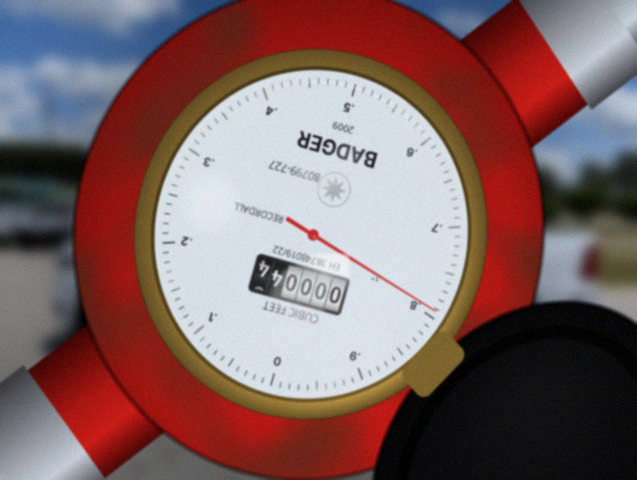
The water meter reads 43.79 ft³
